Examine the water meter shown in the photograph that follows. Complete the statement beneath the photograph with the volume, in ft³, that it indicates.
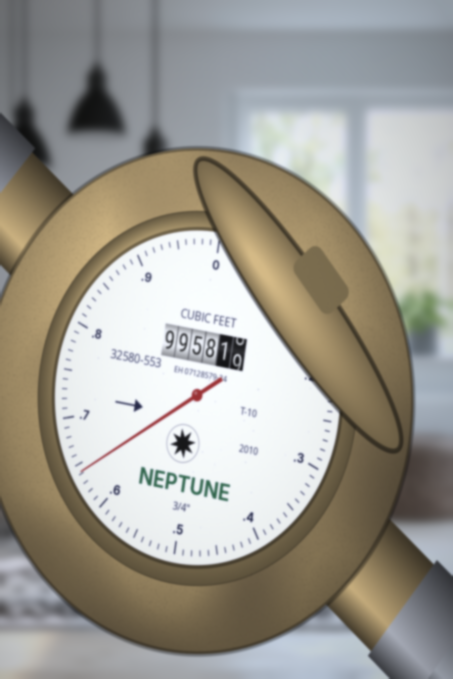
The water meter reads 995818.64 ft³
